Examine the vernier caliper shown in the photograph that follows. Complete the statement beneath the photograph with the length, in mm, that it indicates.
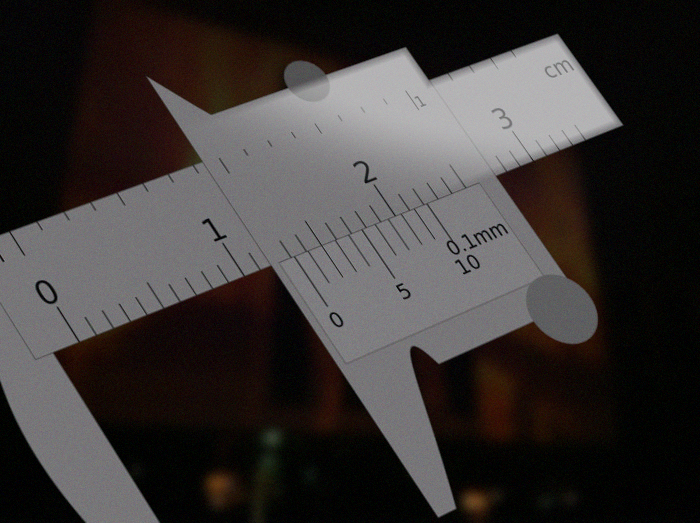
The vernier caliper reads 13.2 mm
